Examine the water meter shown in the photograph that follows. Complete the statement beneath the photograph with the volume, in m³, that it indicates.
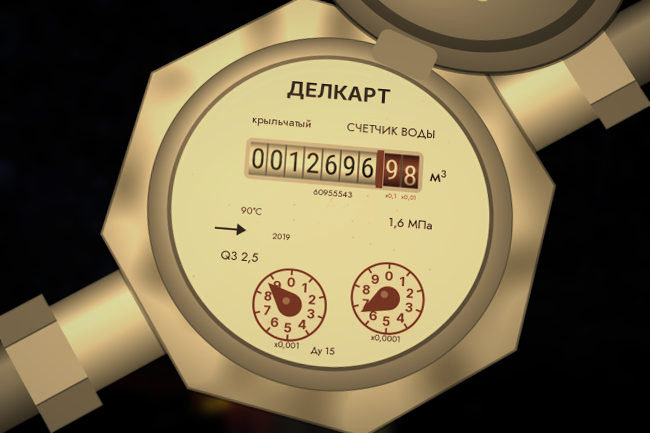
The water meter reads 12696.9786 m³
